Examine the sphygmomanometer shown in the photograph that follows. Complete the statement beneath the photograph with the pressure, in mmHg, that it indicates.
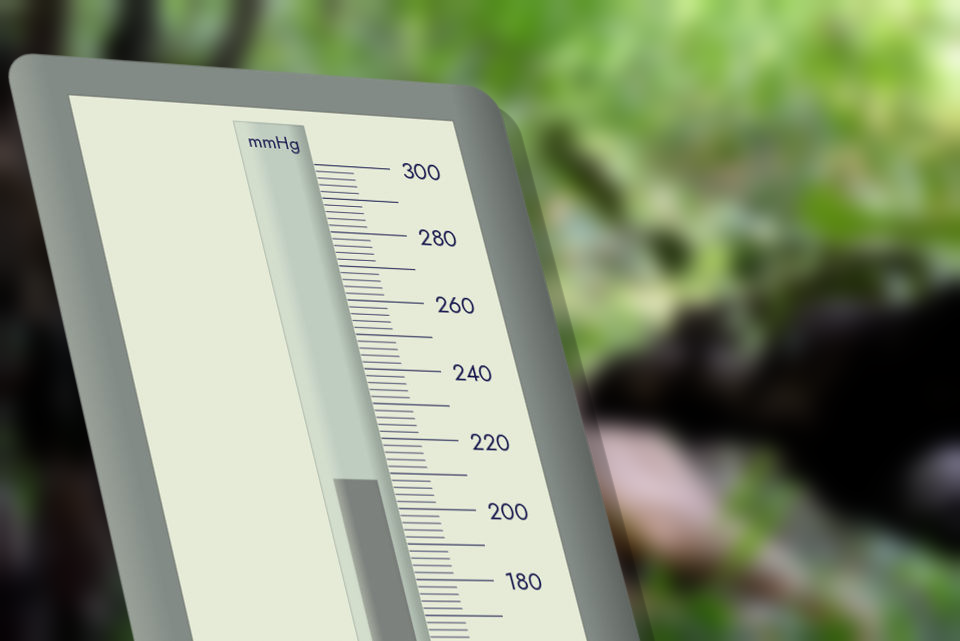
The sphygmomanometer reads 208 mmHg
